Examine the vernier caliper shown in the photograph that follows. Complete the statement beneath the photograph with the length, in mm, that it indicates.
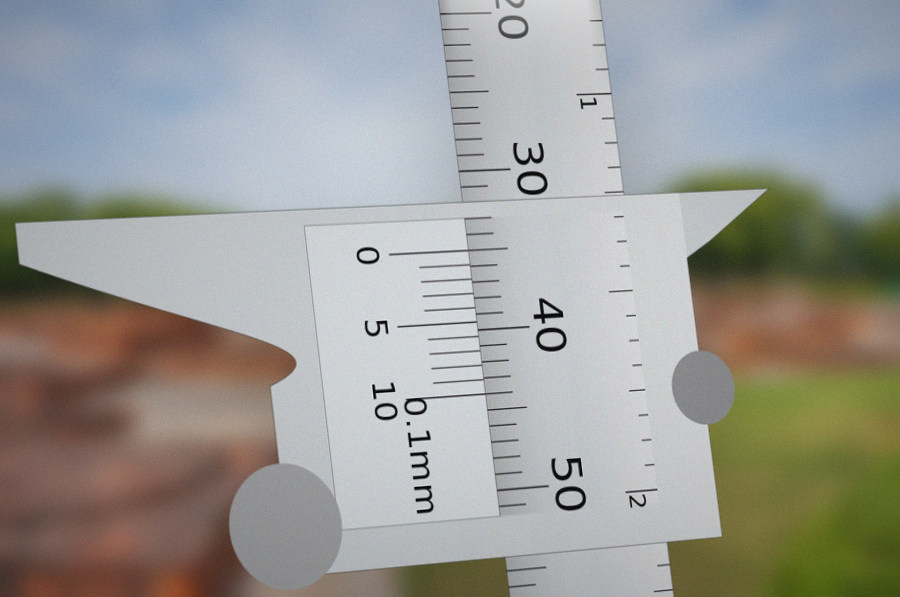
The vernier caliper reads 35.0 mm
